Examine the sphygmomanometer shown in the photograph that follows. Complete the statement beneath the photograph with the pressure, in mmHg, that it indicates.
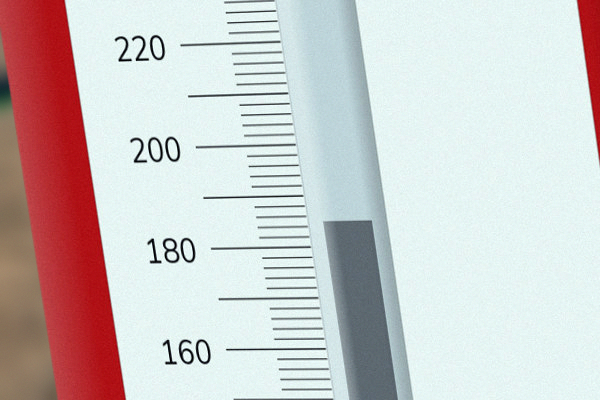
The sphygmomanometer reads 185 mmHg
